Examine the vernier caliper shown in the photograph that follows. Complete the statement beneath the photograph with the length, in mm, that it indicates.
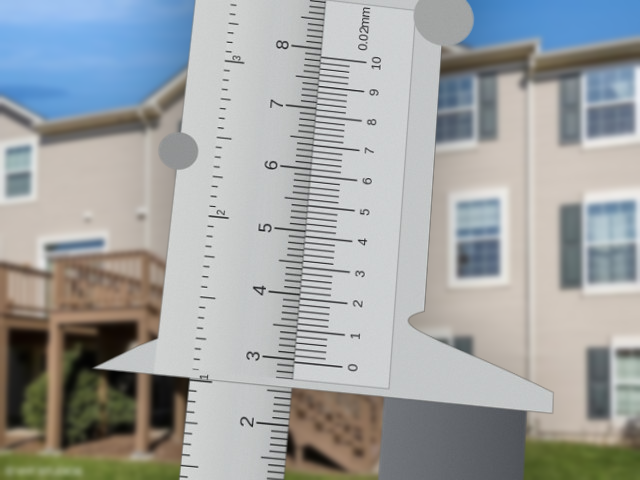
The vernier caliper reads 29.6 mm
